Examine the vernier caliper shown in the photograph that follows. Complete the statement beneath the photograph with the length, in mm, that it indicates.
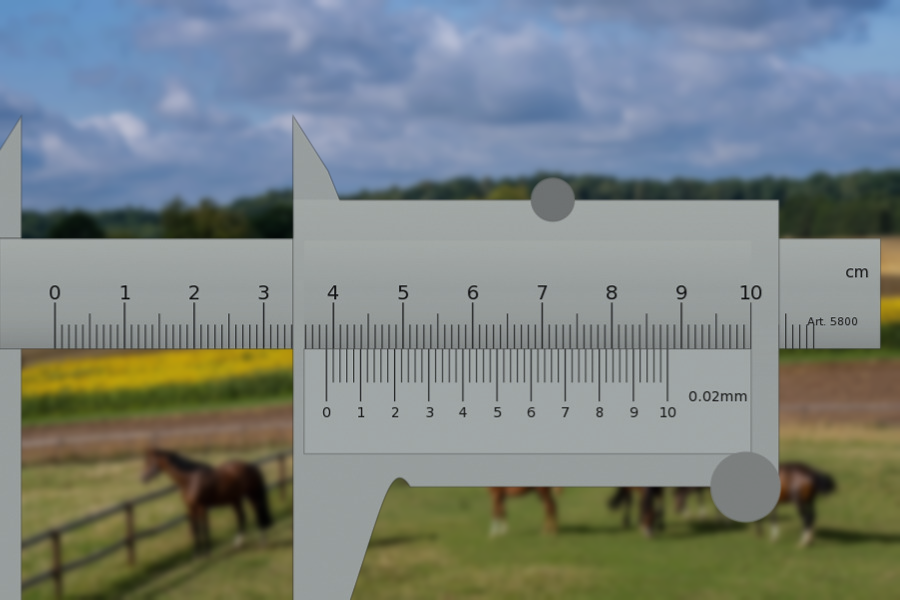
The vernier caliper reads 39.0 mm
